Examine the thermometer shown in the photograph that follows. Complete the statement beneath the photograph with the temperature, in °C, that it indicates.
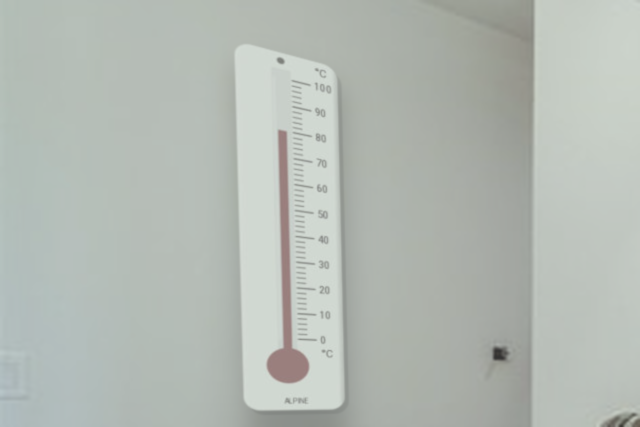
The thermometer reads 80 °C
